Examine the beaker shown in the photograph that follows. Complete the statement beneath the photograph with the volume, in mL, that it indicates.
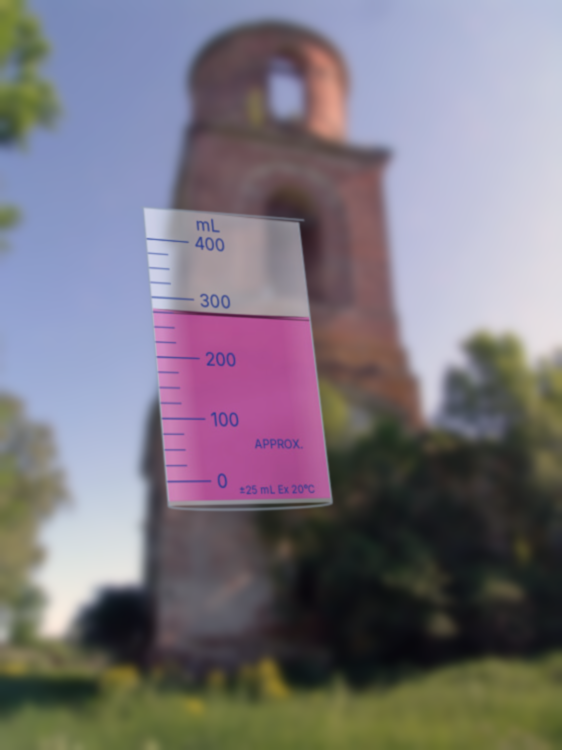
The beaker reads 275 mL
